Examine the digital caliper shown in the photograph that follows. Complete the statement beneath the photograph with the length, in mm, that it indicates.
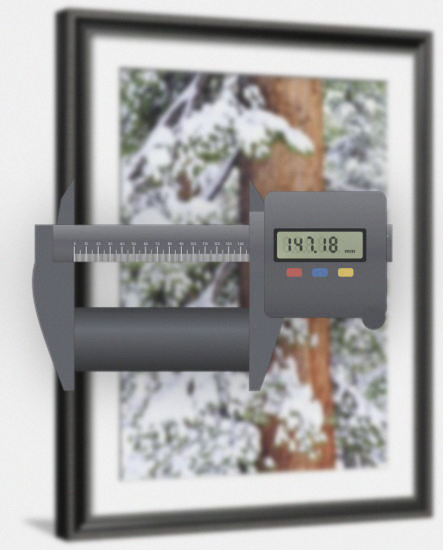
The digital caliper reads 147.18 mm
